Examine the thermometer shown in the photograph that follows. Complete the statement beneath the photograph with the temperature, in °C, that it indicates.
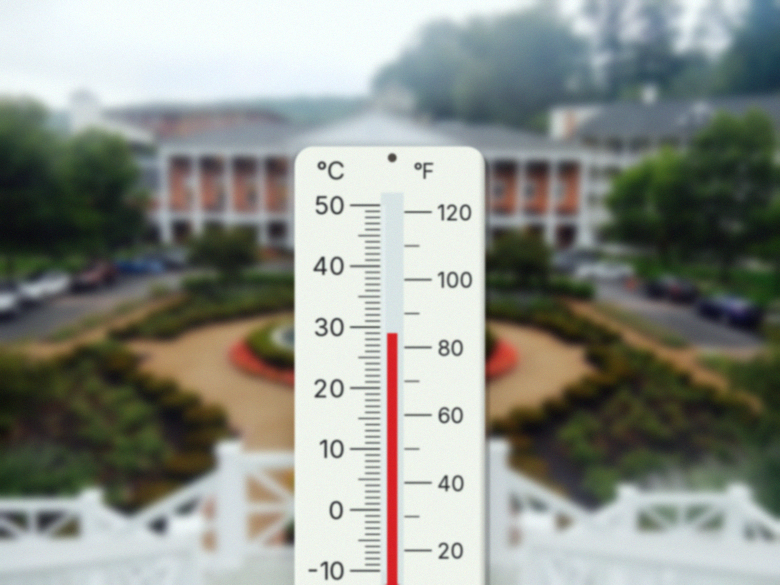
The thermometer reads 29 °C
